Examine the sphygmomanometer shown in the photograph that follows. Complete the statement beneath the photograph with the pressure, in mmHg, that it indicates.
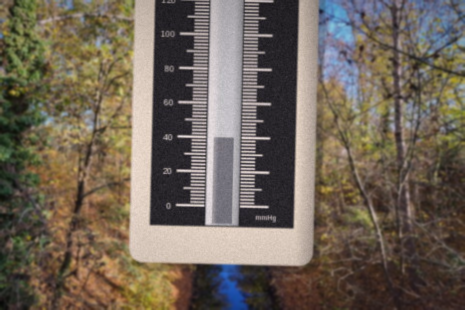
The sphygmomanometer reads 40 mmHg
